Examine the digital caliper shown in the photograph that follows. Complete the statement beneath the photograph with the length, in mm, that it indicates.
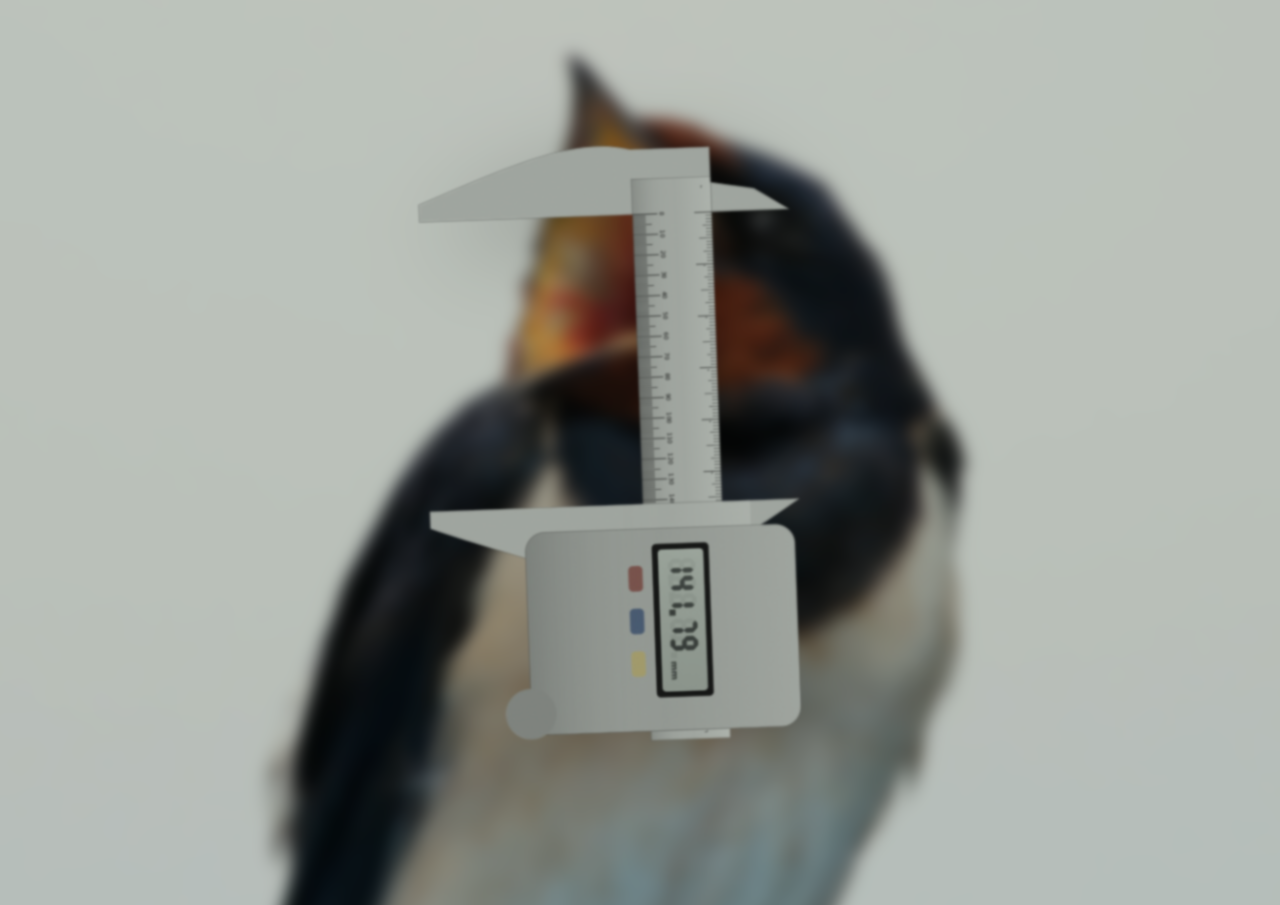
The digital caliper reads 141.79 mm
